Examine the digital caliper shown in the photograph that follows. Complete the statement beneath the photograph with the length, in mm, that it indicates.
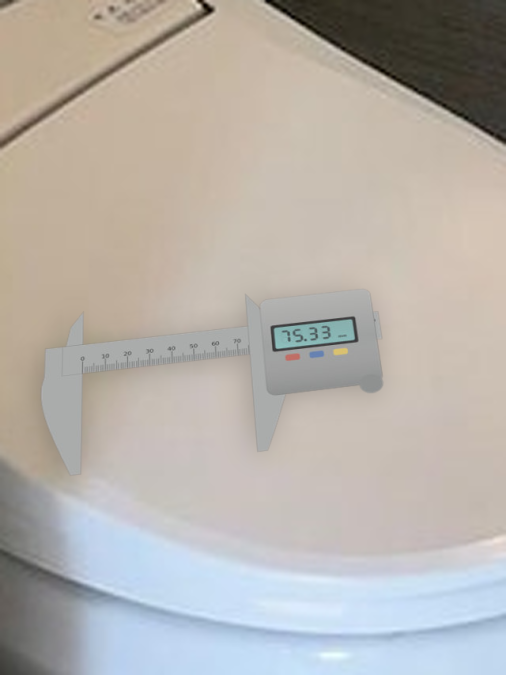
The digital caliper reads 75.33 mm
